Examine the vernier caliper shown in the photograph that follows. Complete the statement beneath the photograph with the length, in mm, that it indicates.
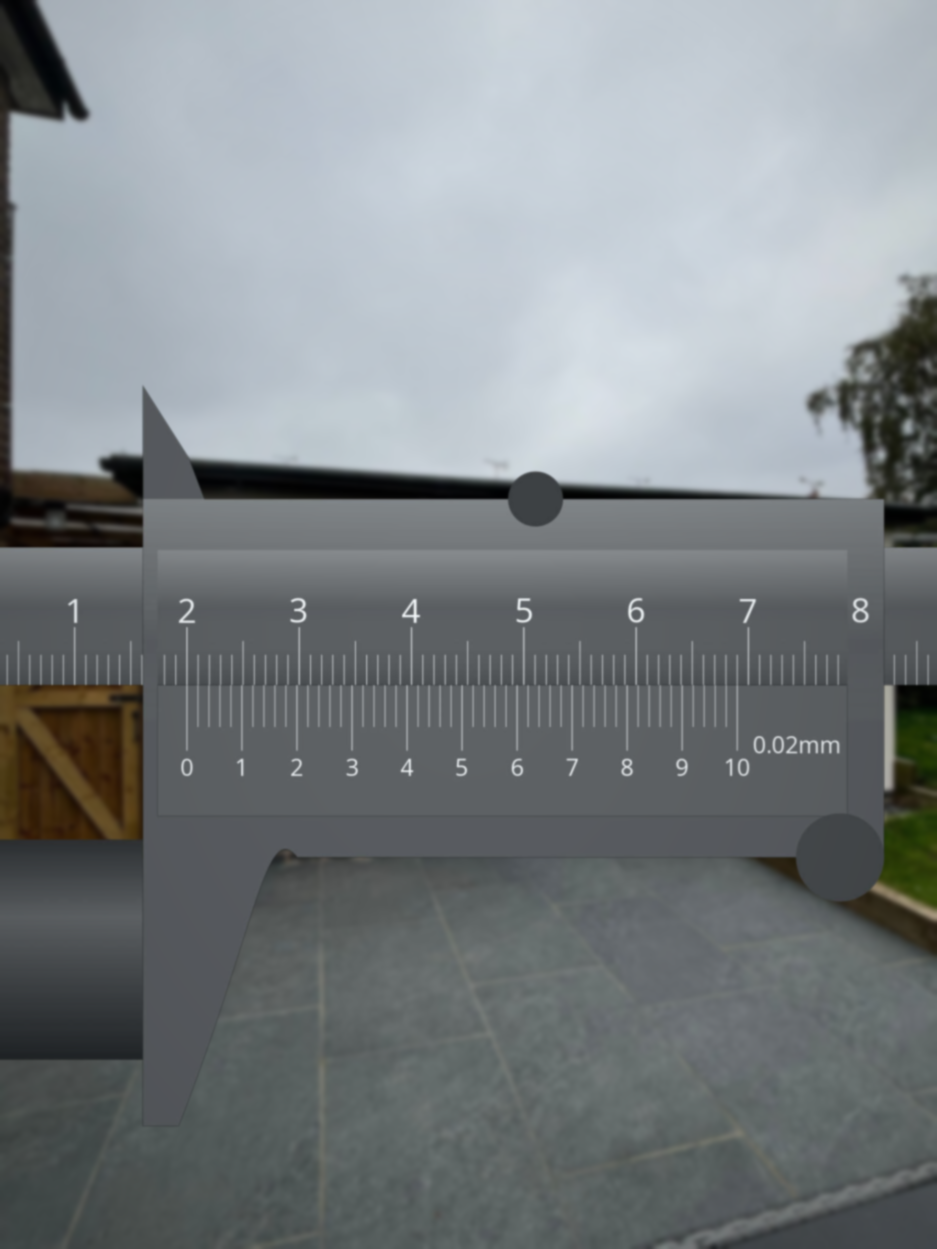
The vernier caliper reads 20.0 mm
